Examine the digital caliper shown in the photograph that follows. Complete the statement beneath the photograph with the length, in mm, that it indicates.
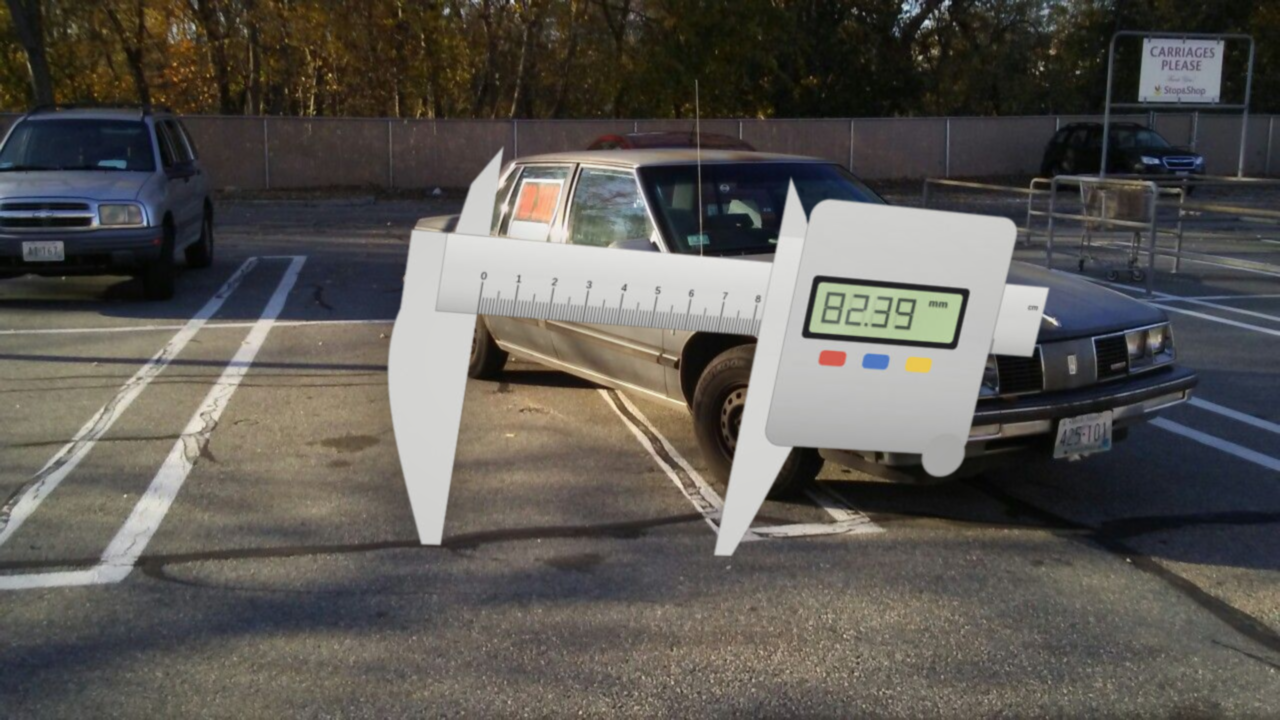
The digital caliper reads 82.39 mm
